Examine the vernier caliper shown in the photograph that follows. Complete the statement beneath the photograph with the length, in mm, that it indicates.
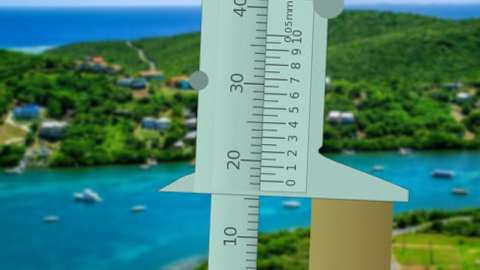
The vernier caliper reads 17.4 mm
